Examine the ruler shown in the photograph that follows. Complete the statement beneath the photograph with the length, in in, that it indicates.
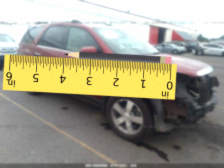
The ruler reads 4 in
